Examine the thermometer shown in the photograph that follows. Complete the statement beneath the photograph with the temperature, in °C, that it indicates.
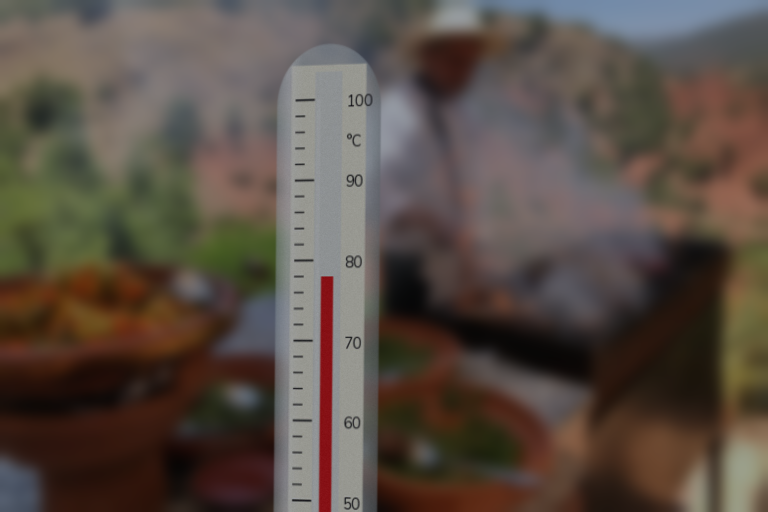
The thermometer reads 78 °C
